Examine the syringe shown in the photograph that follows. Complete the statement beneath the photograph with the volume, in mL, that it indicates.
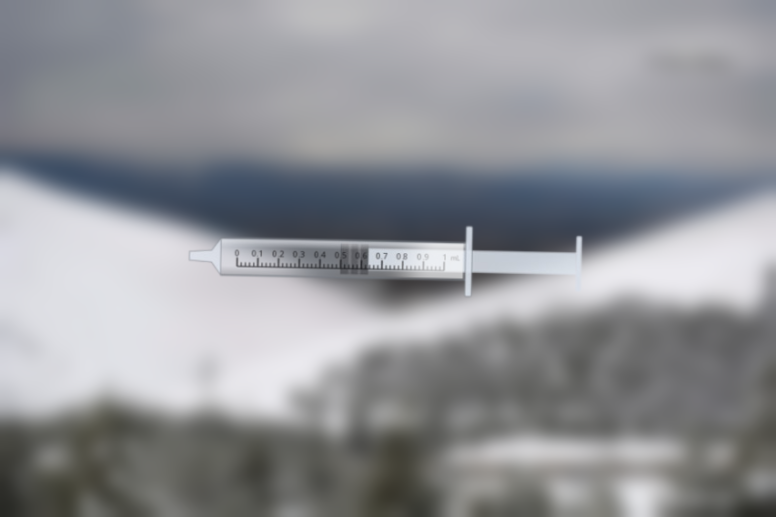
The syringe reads 0.5 mL
